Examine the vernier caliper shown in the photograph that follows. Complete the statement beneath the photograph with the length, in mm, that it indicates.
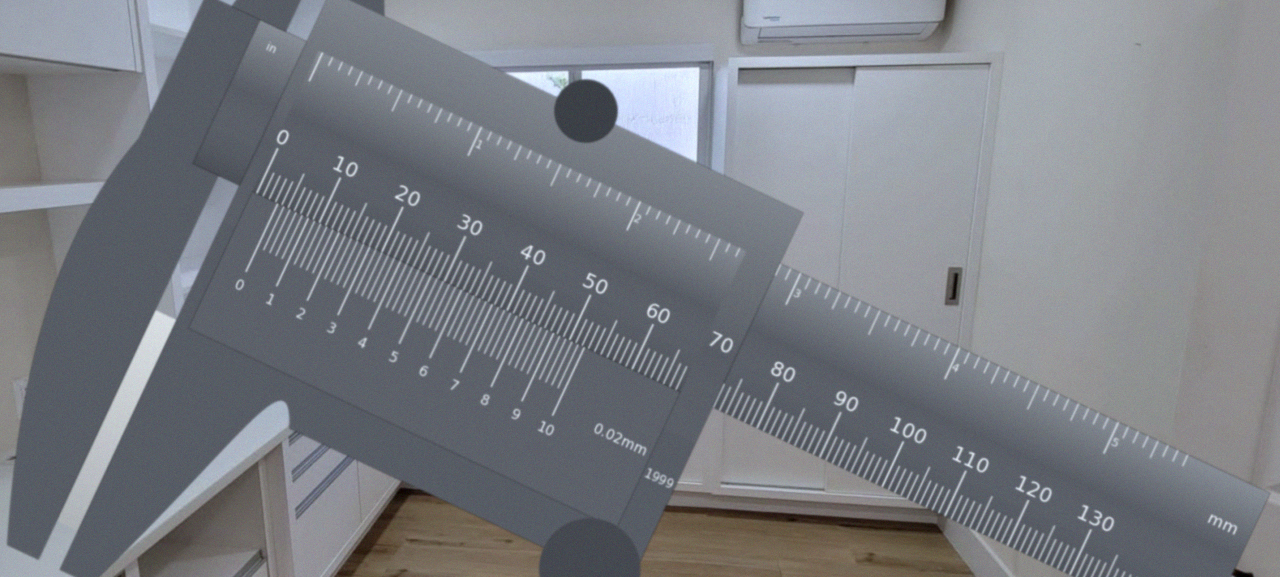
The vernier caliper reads 3.4 mm
